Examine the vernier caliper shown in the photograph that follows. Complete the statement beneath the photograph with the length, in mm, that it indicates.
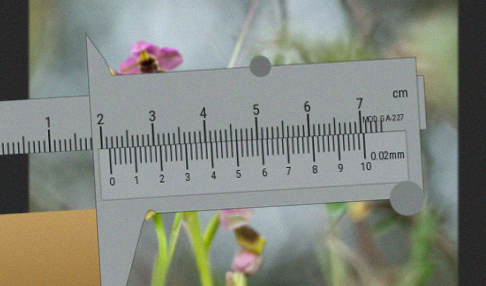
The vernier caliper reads 21.5 mm
